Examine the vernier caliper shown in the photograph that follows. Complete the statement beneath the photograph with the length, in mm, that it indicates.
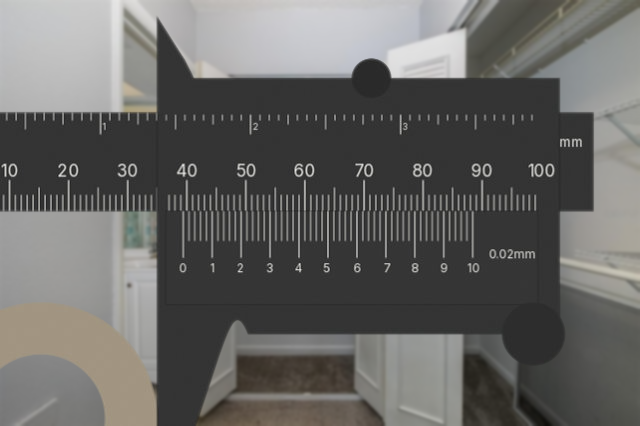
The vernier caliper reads 39.4 mm
